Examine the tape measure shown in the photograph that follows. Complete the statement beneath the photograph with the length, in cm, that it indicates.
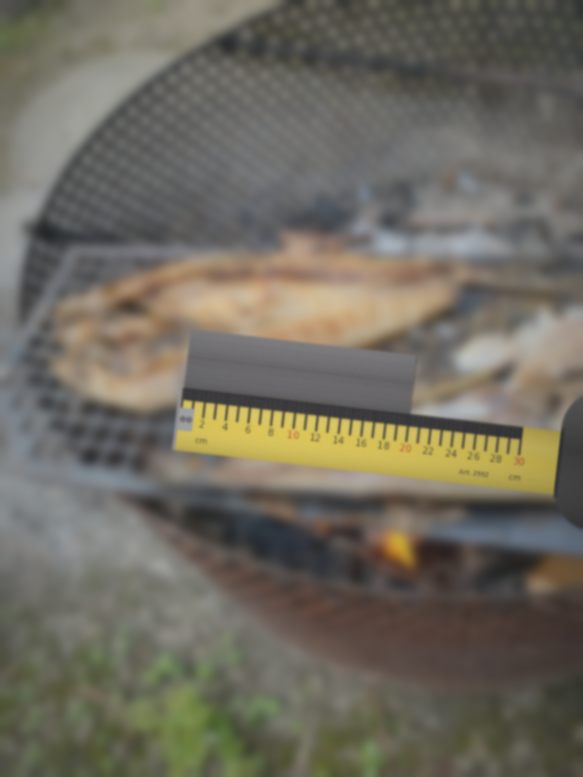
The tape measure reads 20 cm
